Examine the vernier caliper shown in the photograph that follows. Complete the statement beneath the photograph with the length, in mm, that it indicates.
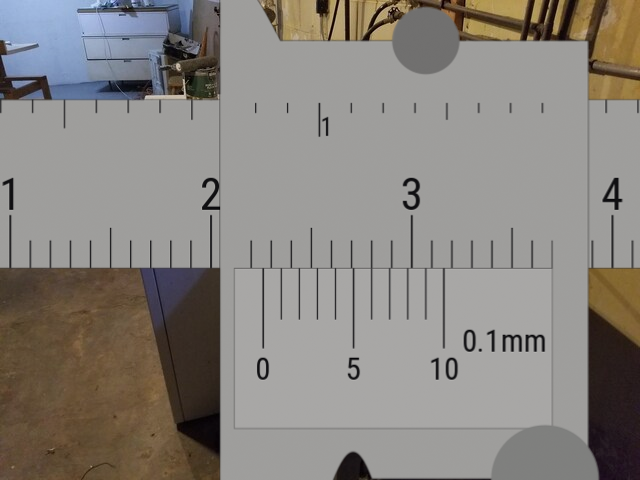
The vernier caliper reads 22.6 mm
